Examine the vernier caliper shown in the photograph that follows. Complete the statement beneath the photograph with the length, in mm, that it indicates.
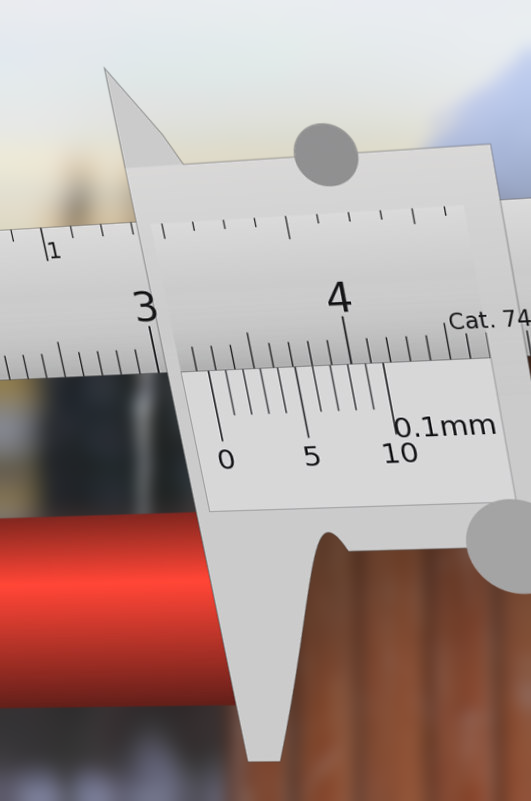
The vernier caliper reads 32.6 mm
